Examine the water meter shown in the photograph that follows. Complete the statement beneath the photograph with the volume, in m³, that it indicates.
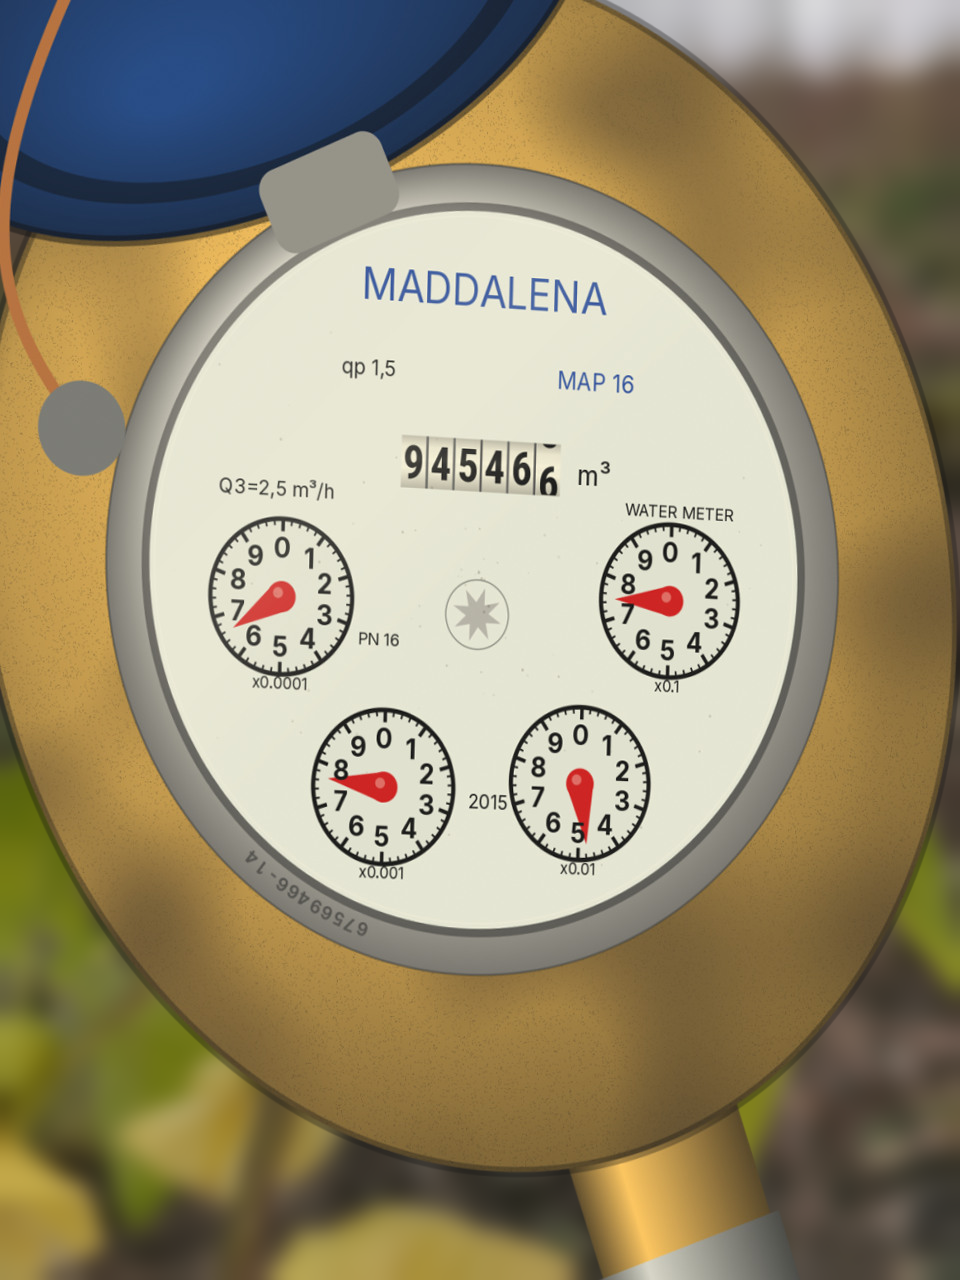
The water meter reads 945465.7476 m³
